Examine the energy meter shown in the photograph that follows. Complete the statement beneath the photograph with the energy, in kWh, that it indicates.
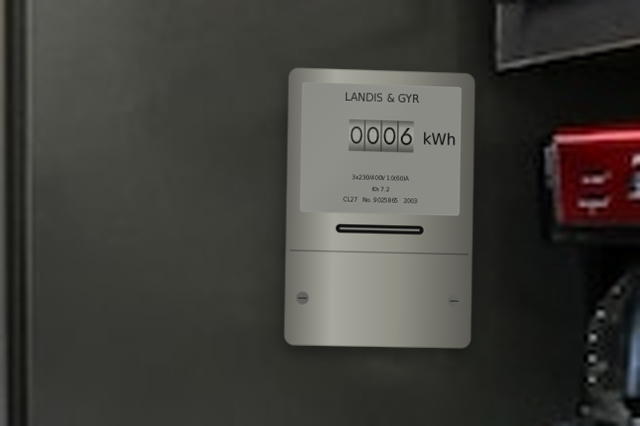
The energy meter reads 6 kWh
